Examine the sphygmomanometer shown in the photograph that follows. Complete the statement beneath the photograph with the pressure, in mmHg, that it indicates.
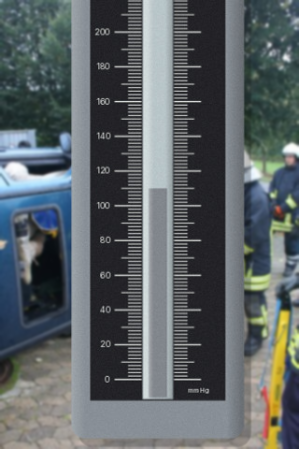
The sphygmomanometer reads 110 mmHg
